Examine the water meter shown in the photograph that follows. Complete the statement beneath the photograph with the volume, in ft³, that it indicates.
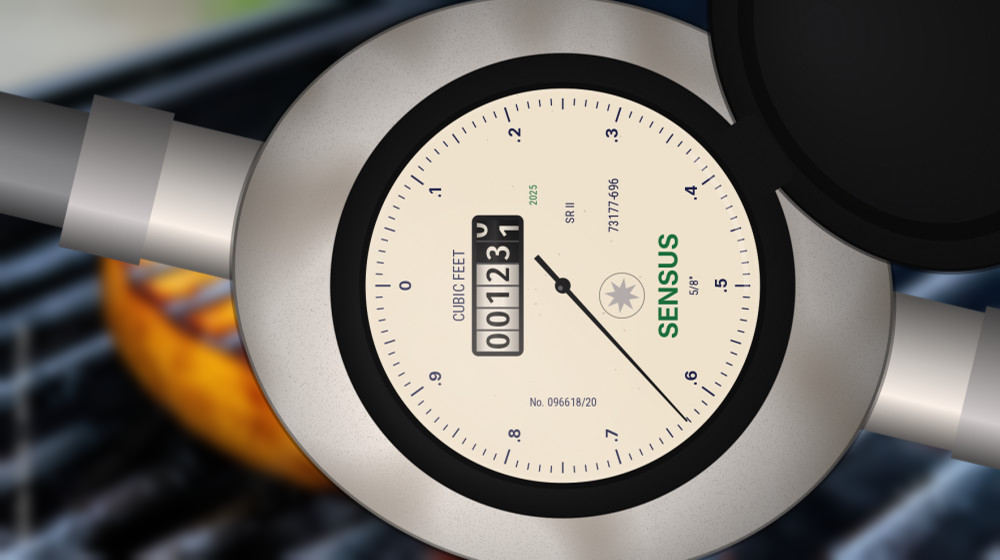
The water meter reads 1230.63 ft³
